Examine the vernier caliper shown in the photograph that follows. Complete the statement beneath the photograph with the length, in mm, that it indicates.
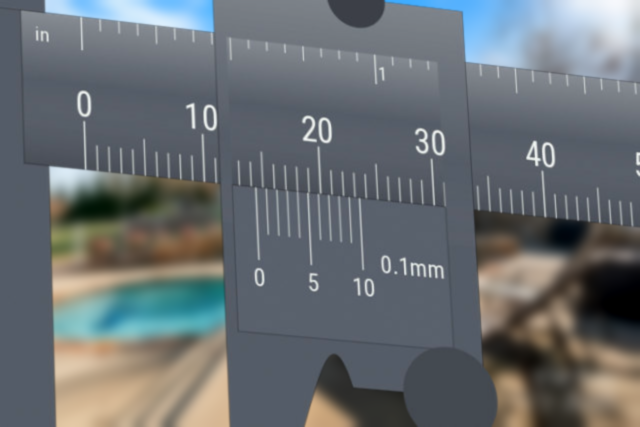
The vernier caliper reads 14.4 mm
